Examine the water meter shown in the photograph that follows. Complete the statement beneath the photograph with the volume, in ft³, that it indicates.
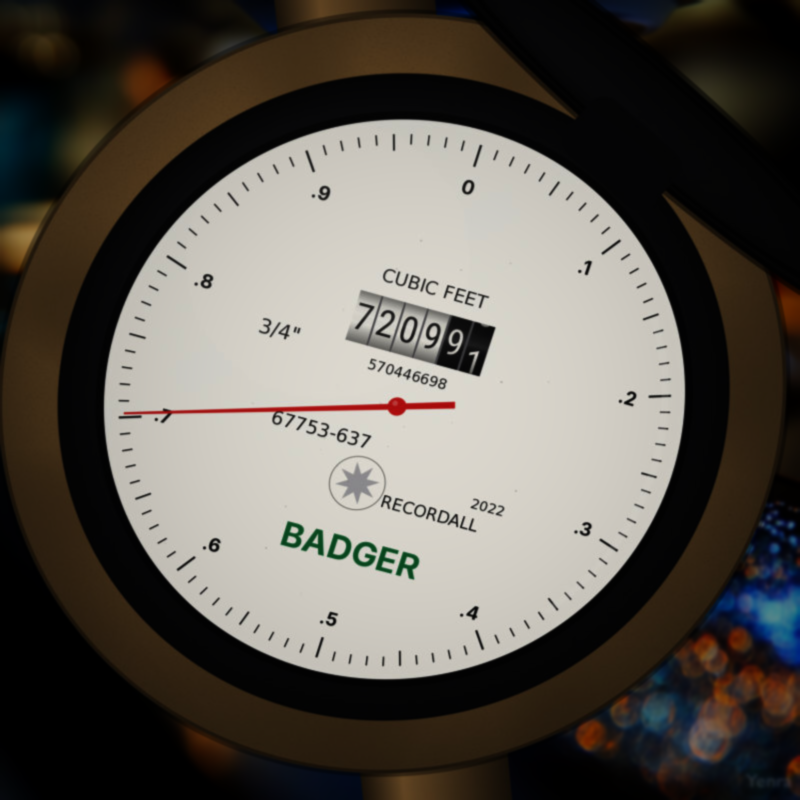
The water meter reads 720990.70 ft³
